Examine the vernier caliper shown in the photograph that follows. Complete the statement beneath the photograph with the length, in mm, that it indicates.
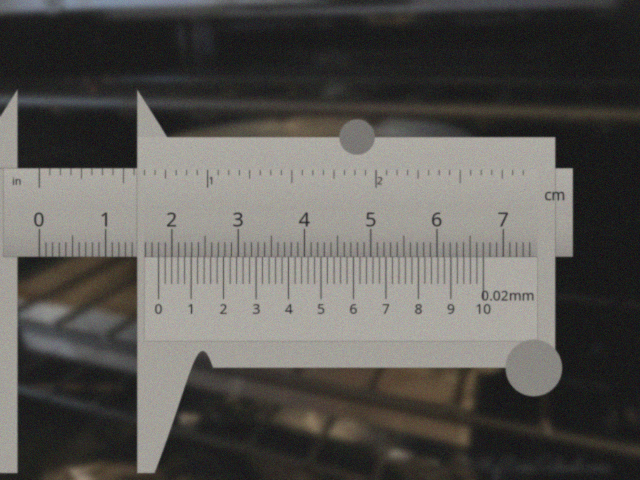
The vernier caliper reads 18.0 mm
